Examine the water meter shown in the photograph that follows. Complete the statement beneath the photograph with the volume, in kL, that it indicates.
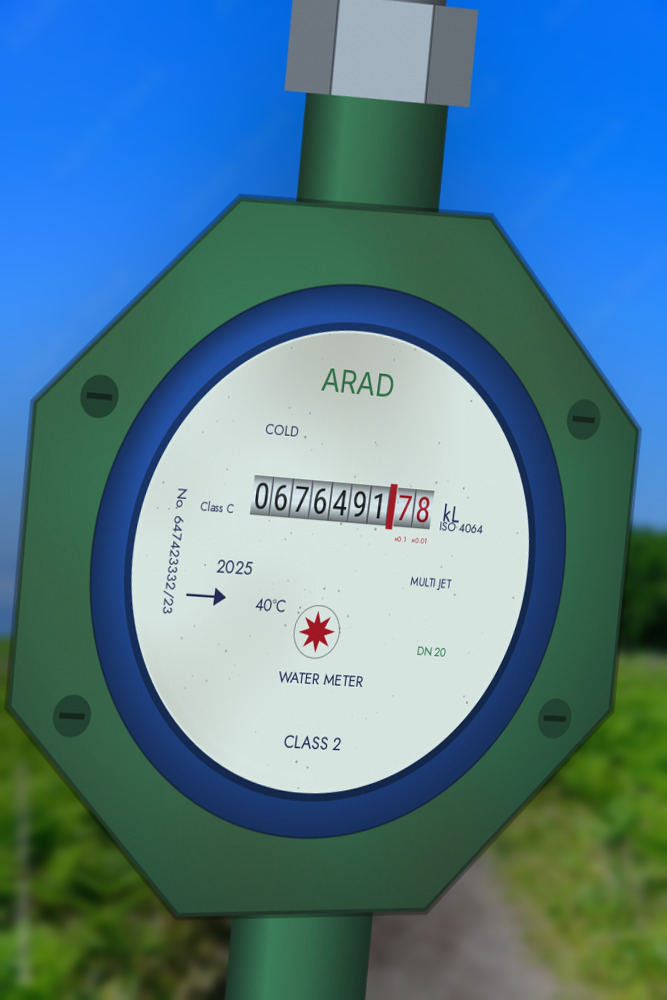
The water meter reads 676491.78 kL
